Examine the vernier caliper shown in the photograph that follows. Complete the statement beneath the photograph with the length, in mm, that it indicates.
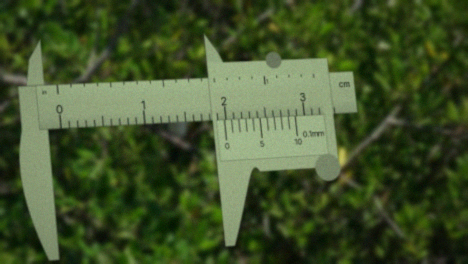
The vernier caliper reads 19.8 mm
